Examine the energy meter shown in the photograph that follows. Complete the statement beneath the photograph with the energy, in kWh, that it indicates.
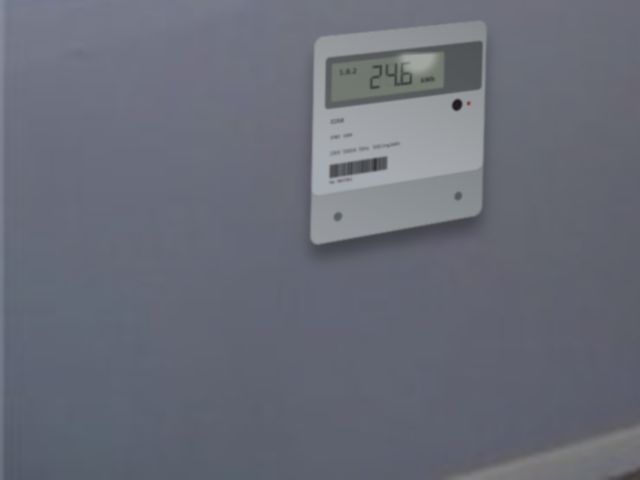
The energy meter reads 24.6 kWh
